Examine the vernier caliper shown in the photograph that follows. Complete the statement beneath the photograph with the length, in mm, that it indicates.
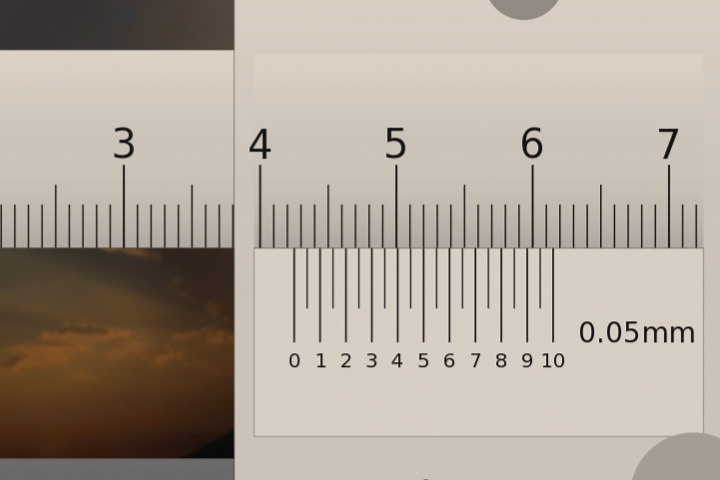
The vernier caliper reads 42.5 mm
